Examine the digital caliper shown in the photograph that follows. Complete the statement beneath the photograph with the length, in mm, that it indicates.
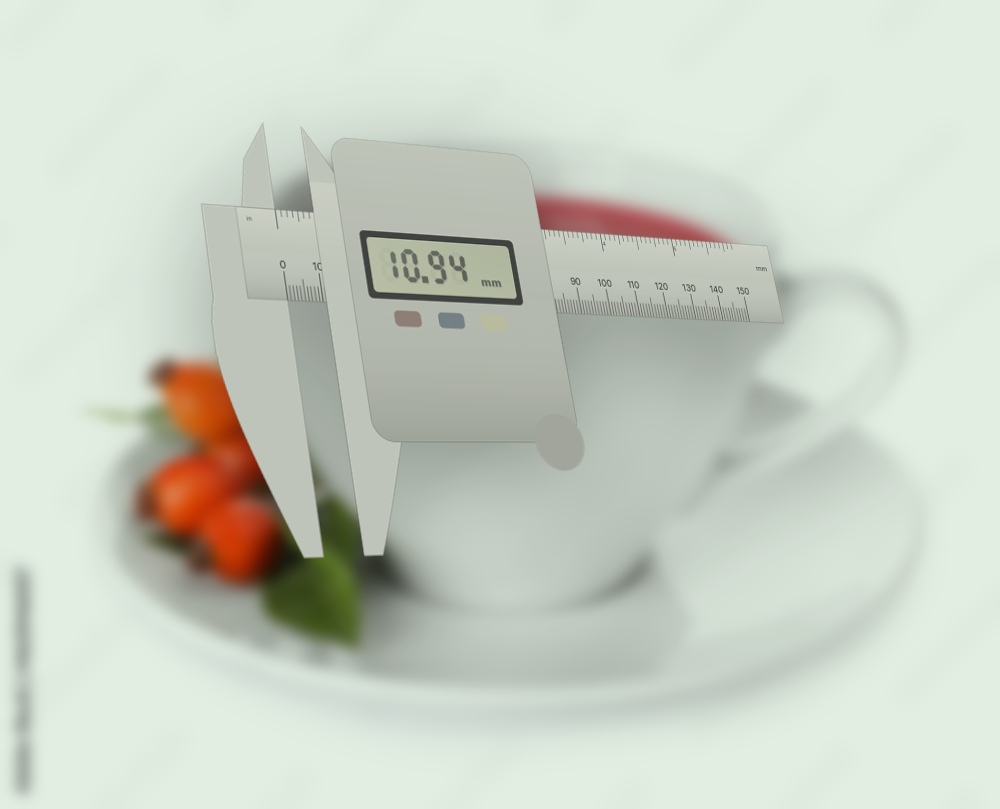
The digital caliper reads 10.94 mm
